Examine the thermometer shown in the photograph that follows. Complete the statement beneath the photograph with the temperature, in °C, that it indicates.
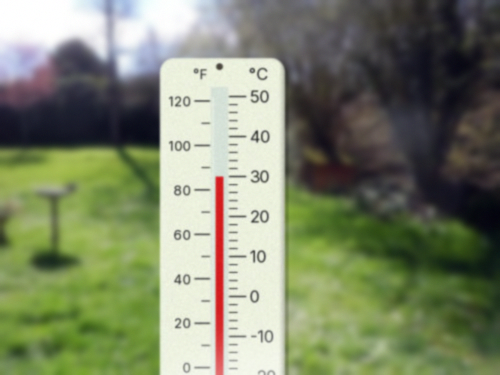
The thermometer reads 30 °C
